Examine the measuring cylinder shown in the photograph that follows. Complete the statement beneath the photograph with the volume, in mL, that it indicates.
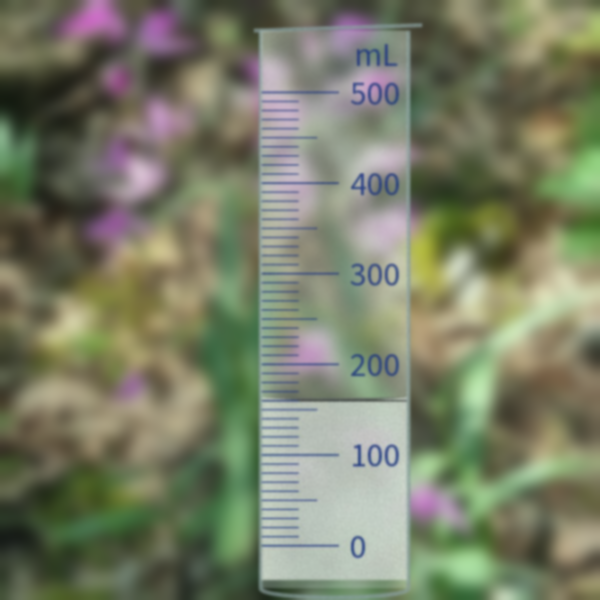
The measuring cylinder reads 160 mL
